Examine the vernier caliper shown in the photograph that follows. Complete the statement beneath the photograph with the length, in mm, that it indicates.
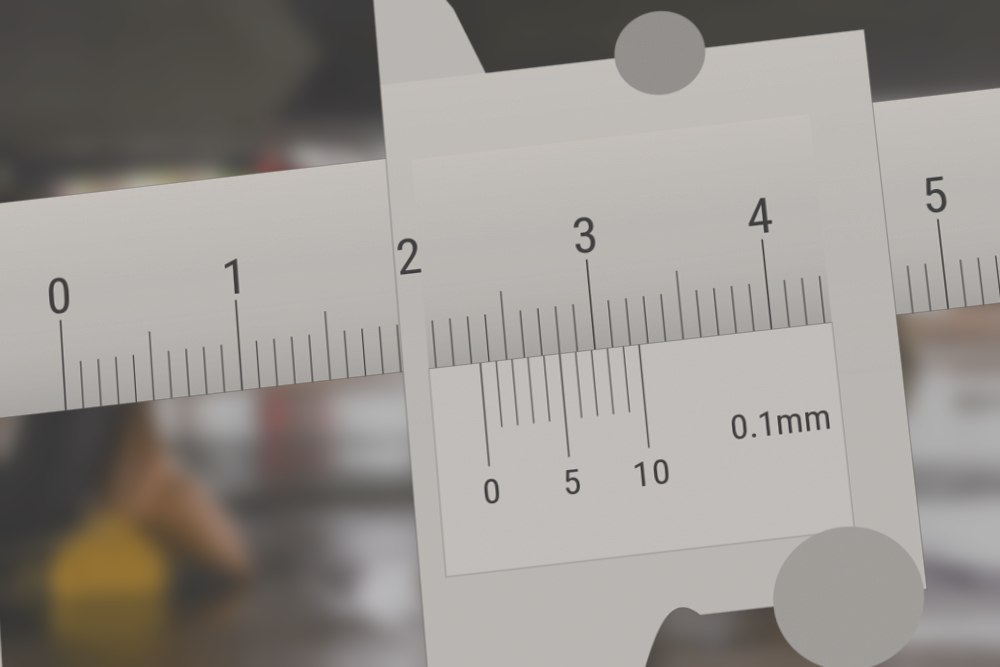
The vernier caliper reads 23.5 mm
